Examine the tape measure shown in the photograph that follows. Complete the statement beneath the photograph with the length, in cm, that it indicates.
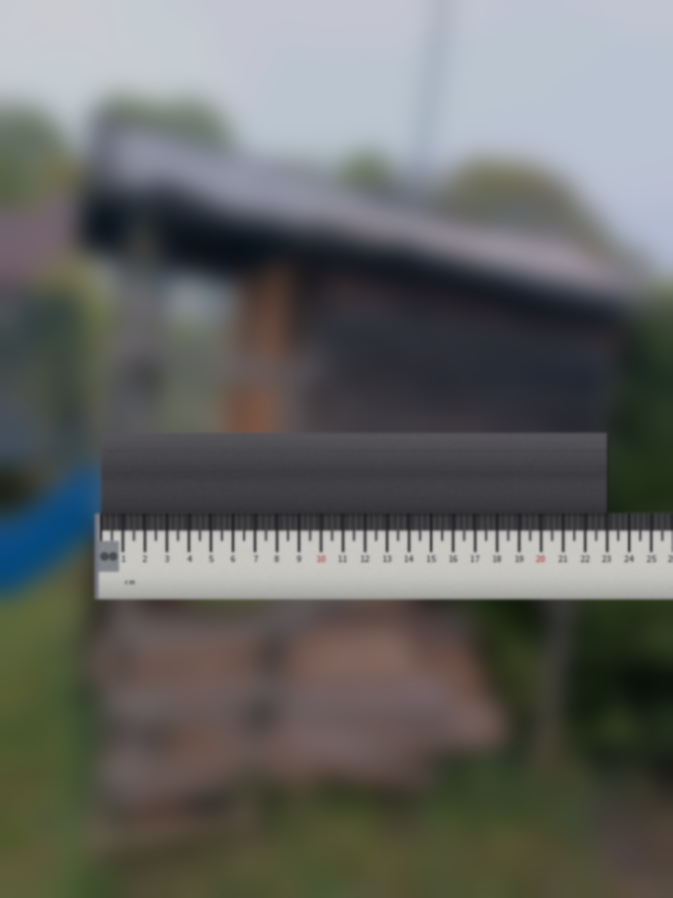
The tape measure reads 23 cm
